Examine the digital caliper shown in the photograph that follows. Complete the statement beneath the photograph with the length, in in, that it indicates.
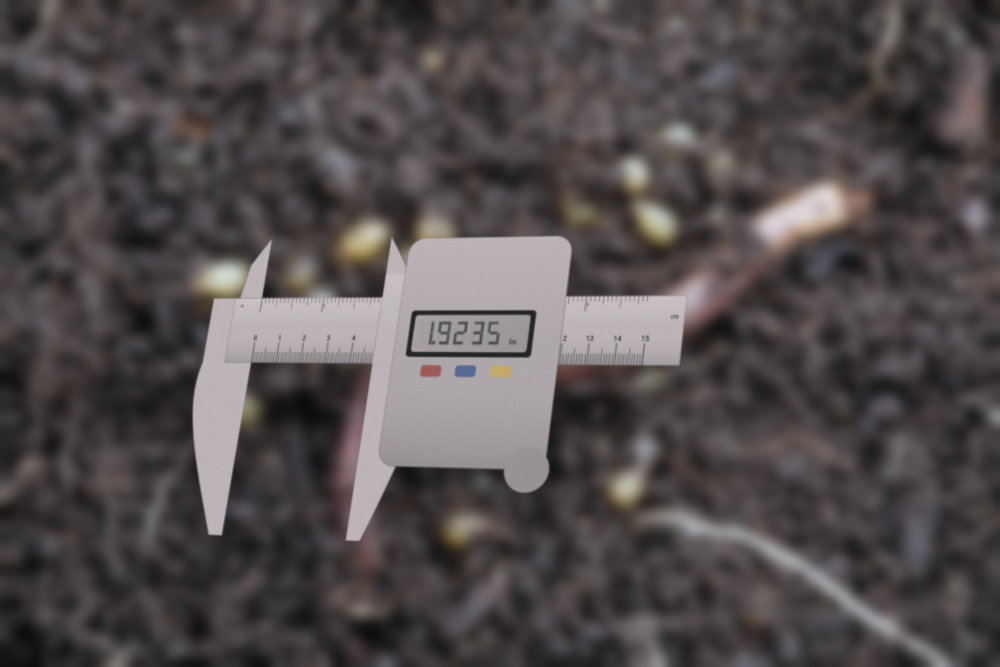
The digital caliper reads 1.9235 in
